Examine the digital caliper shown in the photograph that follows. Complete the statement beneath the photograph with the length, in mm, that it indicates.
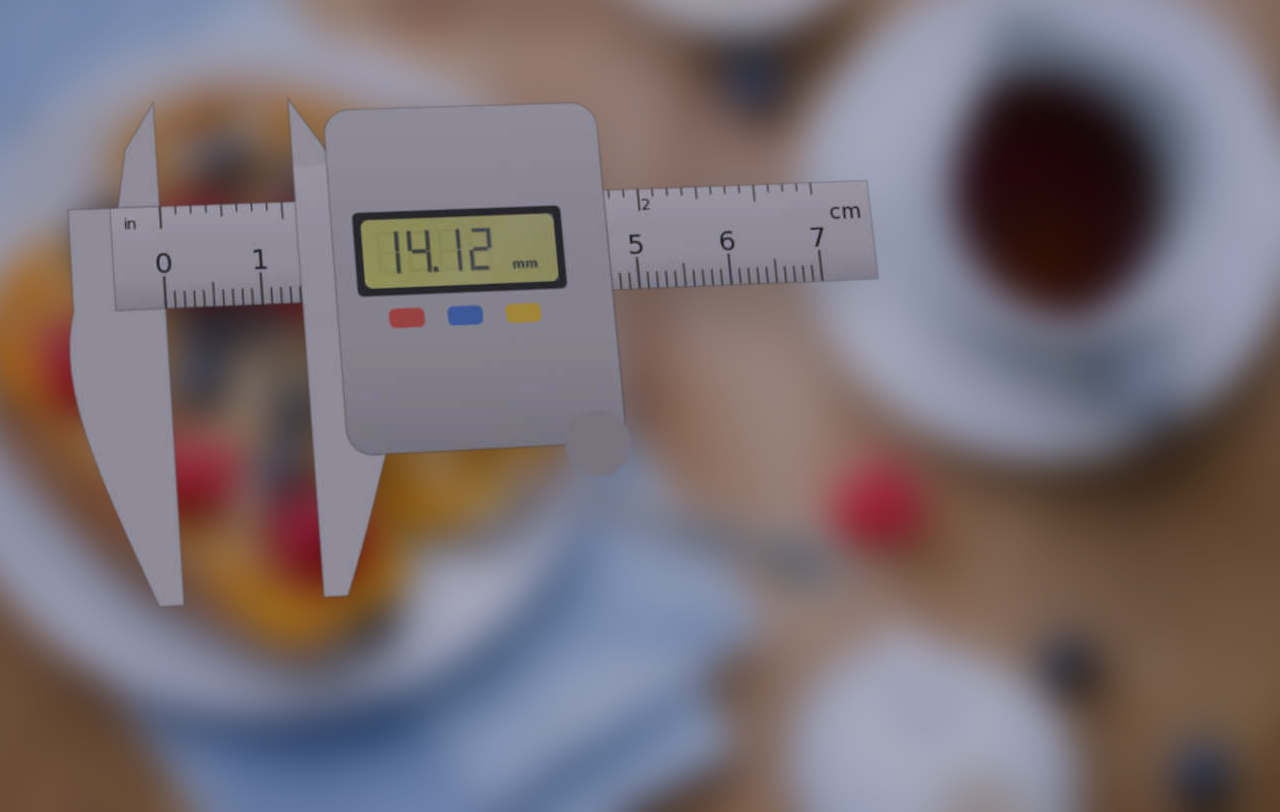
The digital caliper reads 14.12 mm
